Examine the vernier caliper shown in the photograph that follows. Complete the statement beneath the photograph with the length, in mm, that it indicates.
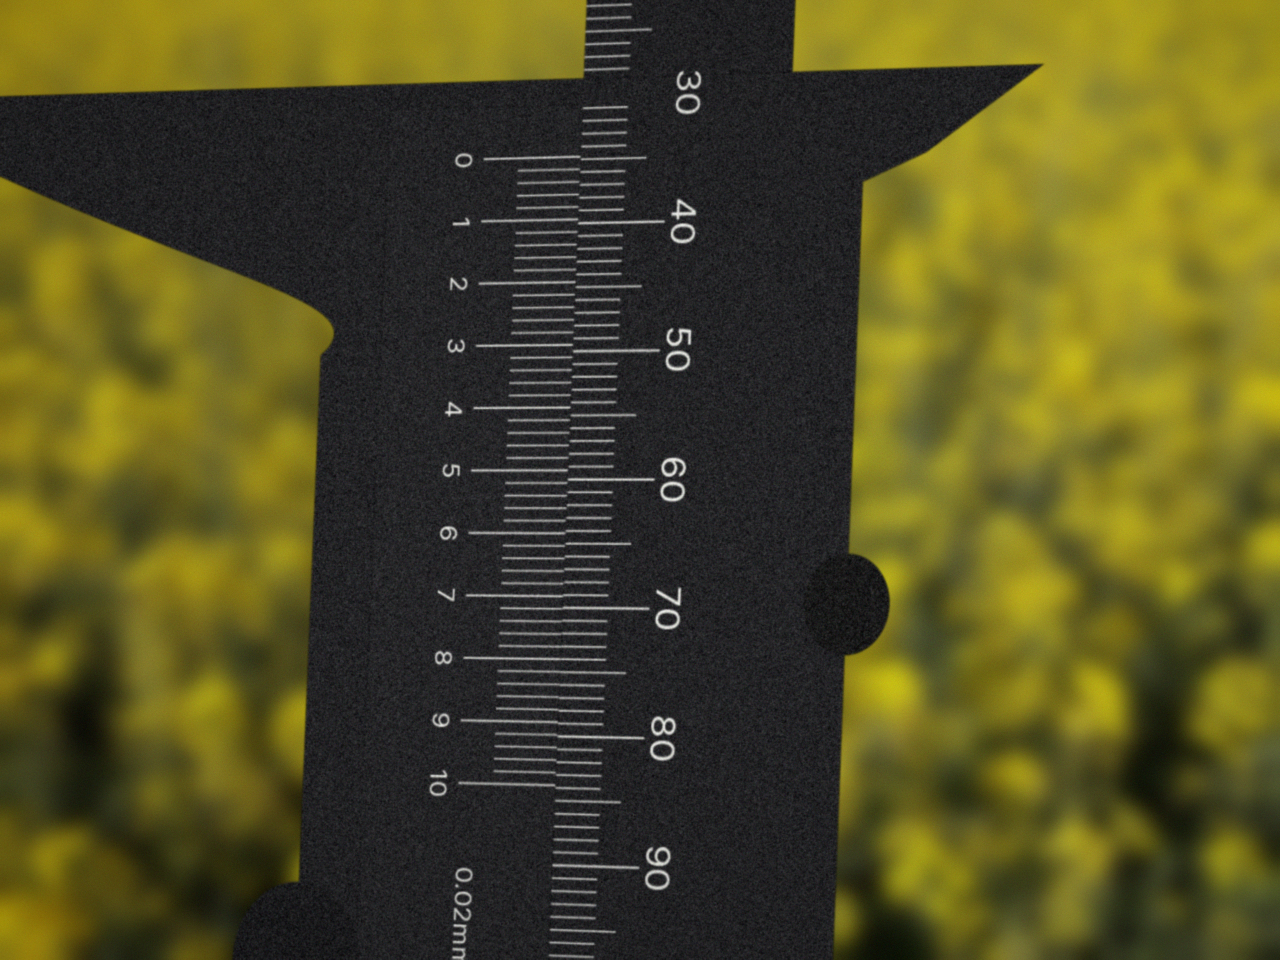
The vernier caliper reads 34.8 mm
